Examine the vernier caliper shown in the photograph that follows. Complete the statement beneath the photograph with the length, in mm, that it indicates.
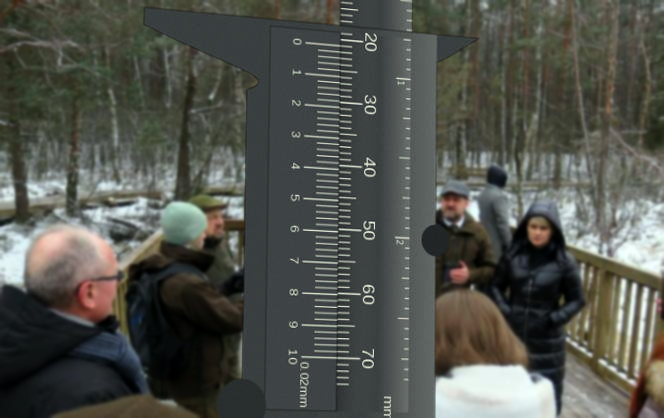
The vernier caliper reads 21.0 mm
